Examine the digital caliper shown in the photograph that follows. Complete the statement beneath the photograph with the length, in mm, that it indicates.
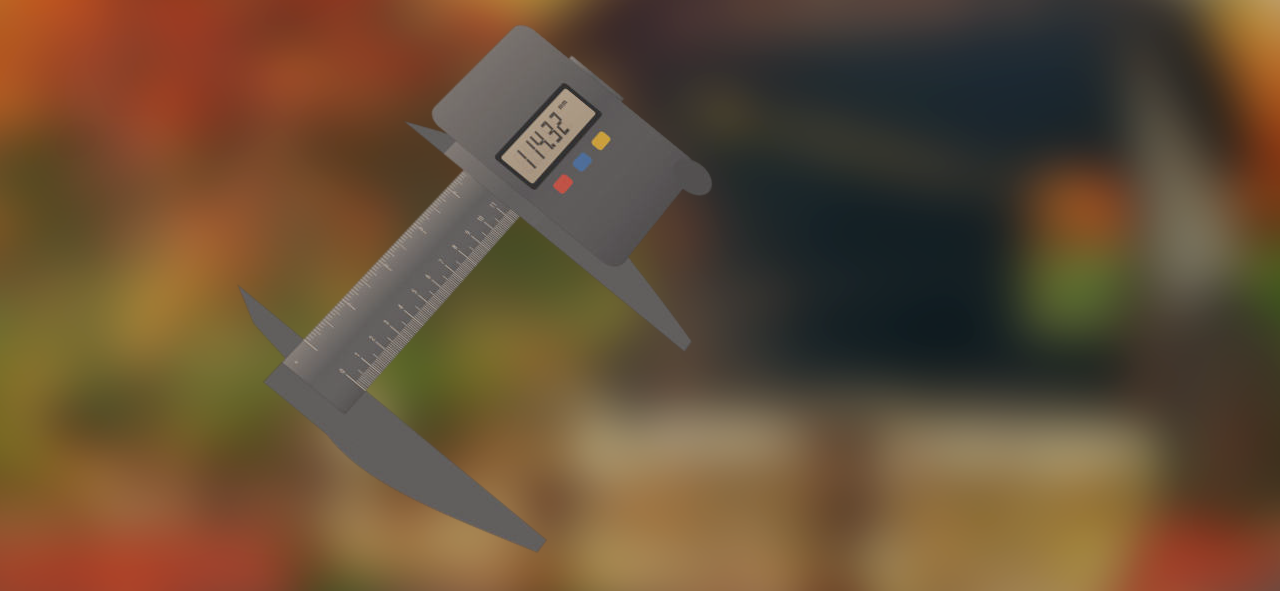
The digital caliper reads 114.32 mm
